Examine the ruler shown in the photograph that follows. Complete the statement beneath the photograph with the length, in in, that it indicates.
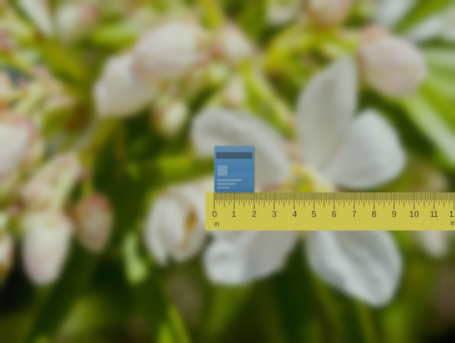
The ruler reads 2 in
